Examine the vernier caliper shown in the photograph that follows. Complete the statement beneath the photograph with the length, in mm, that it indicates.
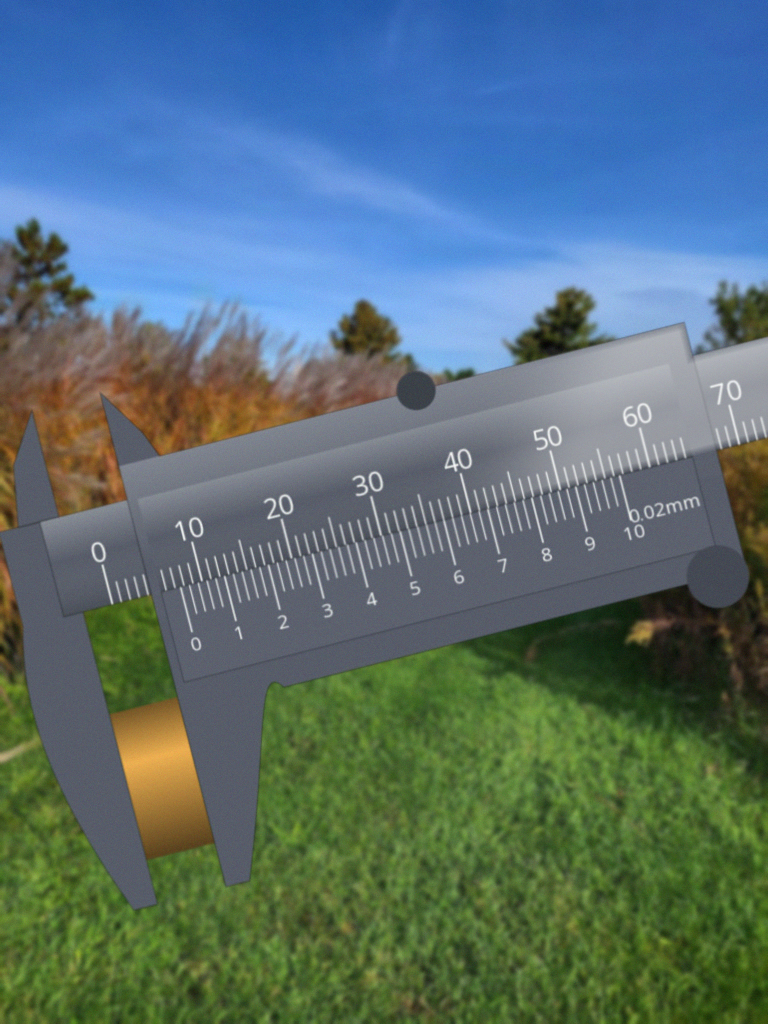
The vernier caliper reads 7.6 mm
